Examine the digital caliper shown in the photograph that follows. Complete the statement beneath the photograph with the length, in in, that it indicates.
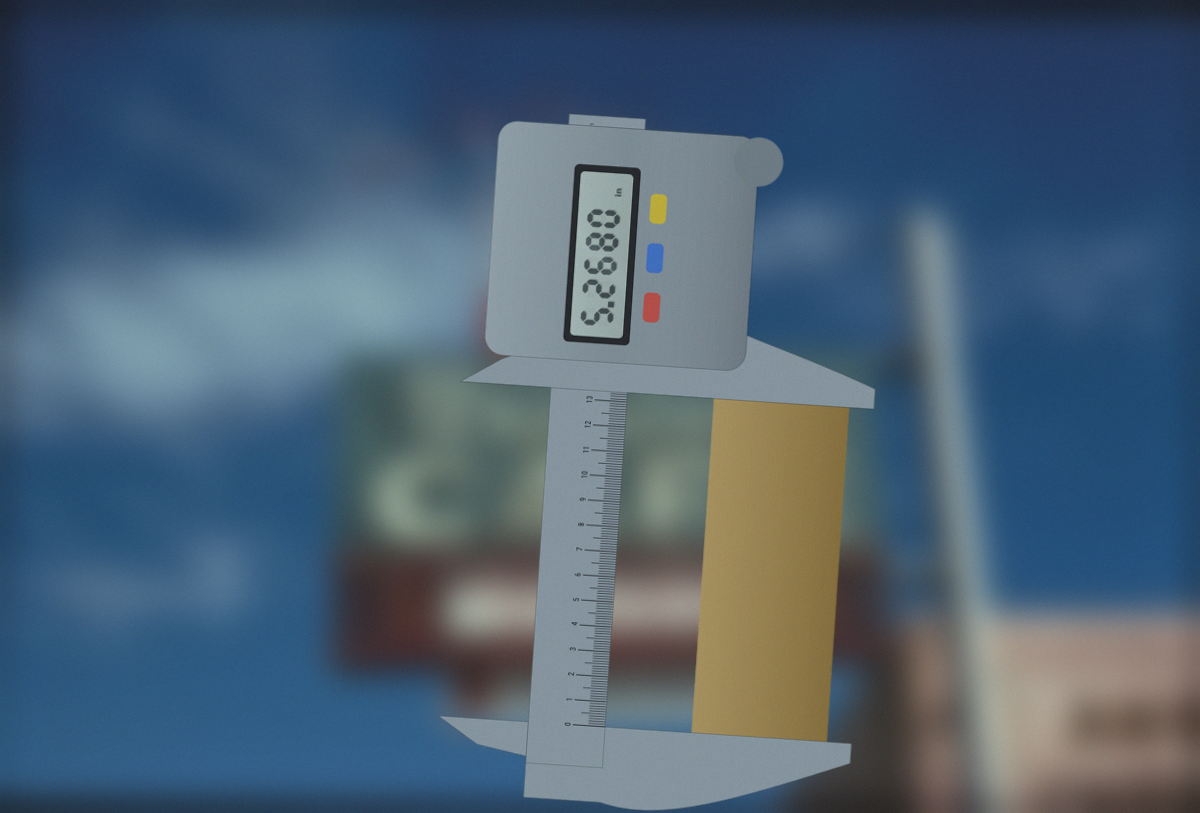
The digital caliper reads 5.2680 in
